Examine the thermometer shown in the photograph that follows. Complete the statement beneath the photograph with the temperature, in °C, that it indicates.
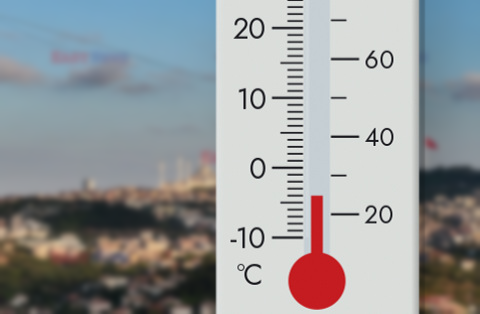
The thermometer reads -4 °C
